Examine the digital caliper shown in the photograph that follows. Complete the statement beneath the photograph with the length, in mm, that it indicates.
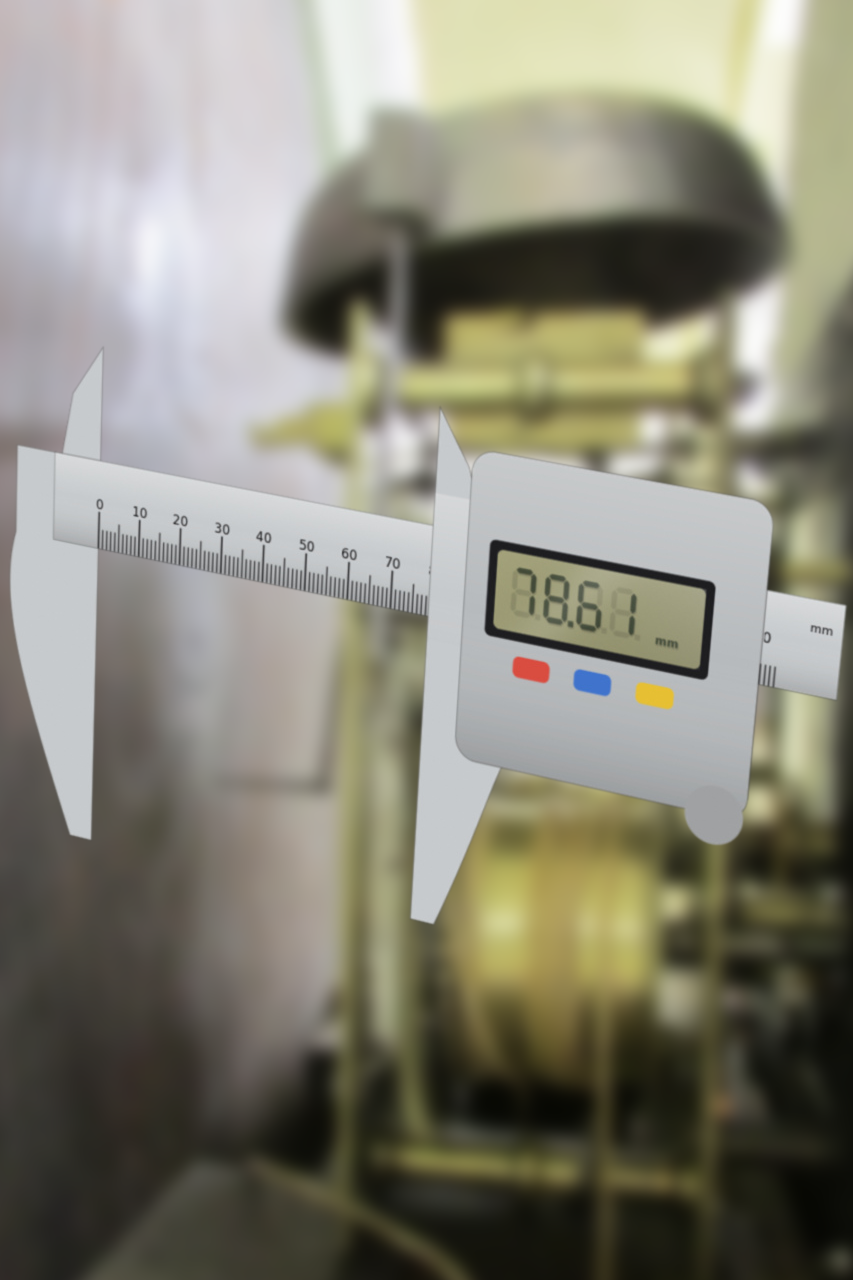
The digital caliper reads 78.61 mm
